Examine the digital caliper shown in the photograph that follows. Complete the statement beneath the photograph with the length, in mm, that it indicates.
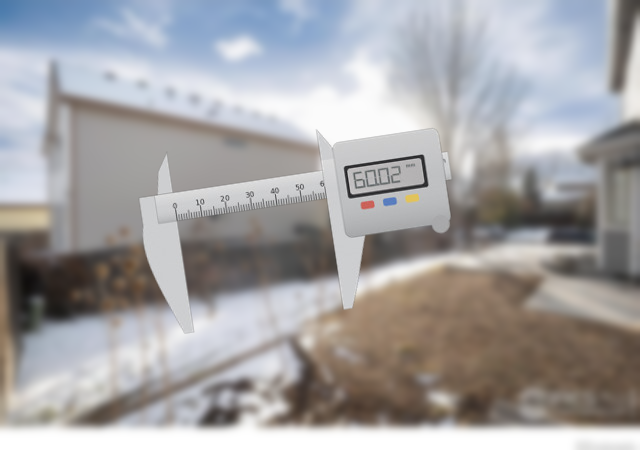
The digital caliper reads 60.02 mm
